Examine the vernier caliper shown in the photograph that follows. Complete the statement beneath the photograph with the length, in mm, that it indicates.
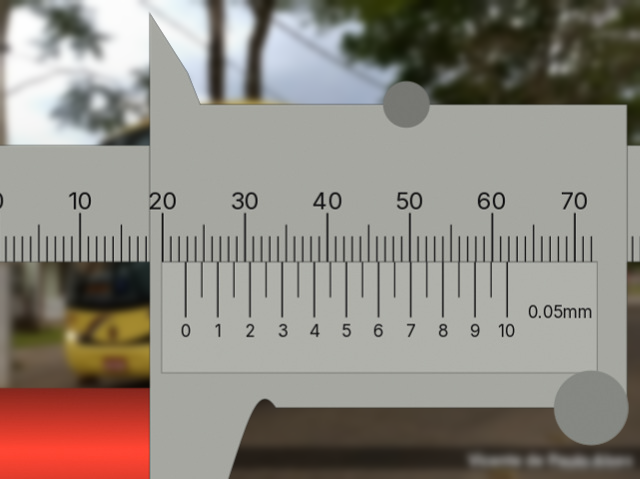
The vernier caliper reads 22.8 mm
